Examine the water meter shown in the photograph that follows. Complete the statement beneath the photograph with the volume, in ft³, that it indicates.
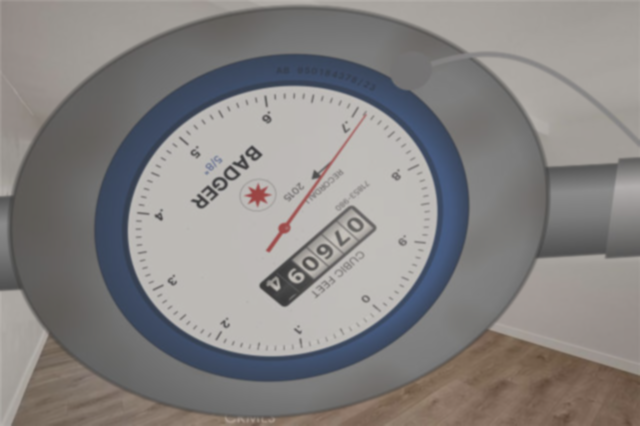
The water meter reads 76093.71 ft³
